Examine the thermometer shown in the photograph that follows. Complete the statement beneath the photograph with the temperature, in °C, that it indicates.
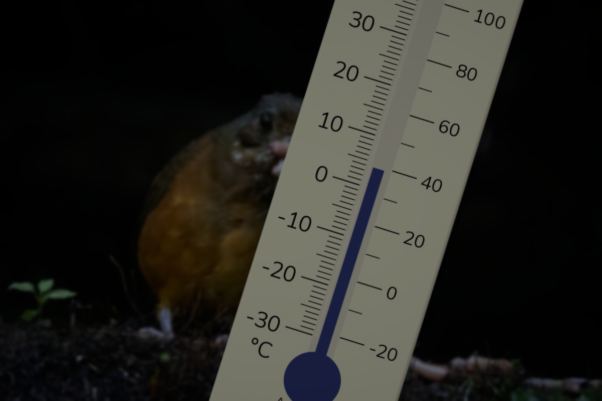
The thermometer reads 4 °C
